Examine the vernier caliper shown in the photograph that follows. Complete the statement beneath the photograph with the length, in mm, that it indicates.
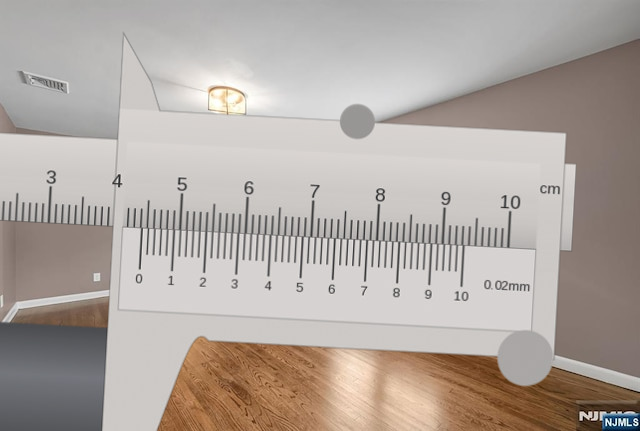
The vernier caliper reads 44.2 mm
